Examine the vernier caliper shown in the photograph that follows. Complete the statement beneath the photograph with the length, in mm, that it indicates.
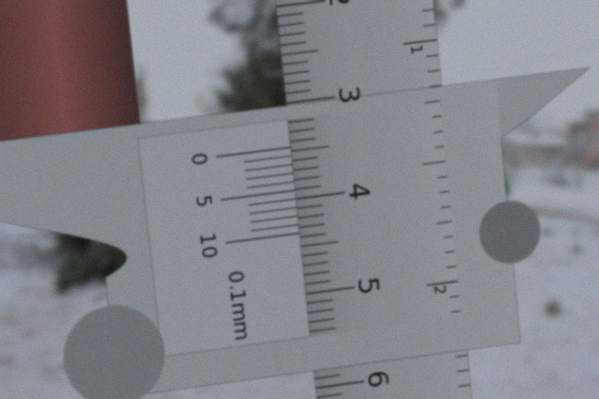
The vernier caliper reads 34.6 mm
